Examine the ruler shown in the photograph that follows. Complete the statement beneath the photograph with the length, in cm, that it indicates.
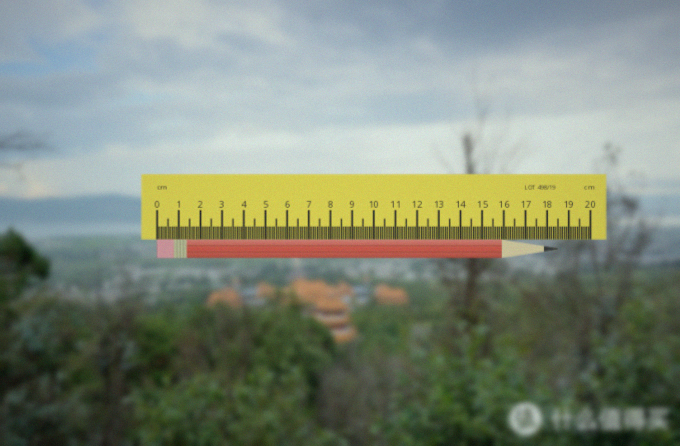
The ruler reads 18.5 cm
